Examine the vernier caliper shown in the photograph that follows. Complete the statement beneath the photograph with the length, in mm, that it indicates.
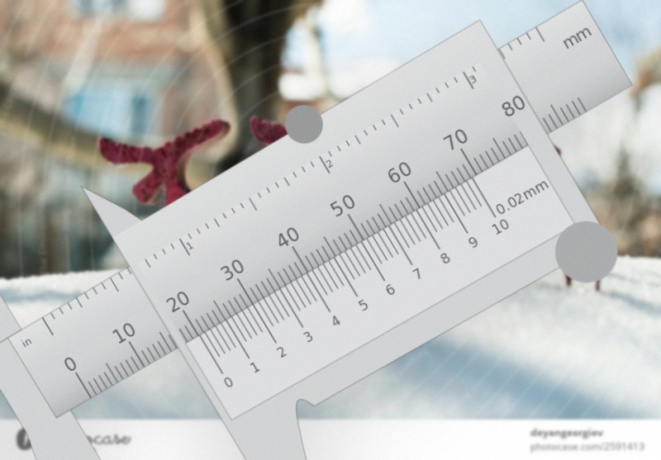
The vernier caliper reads 20.2 mm
